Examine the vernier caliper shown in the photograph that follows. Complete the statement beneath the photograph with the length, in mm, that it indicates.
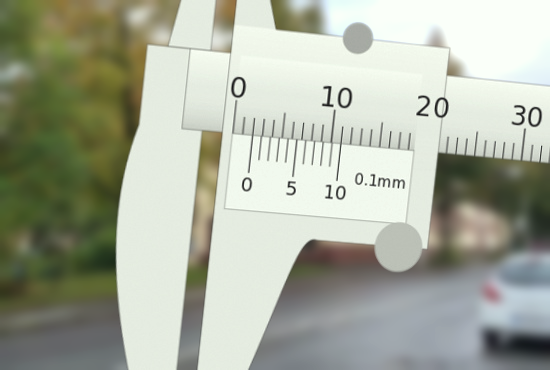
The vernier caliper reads 2.0 mm
